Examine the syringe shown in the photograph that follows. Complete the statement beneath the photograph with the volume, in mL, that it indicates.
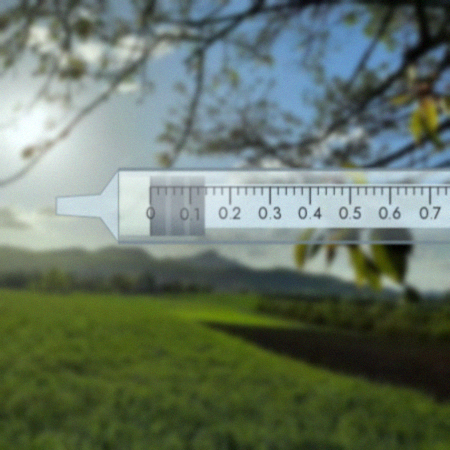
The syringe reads 0 mL
